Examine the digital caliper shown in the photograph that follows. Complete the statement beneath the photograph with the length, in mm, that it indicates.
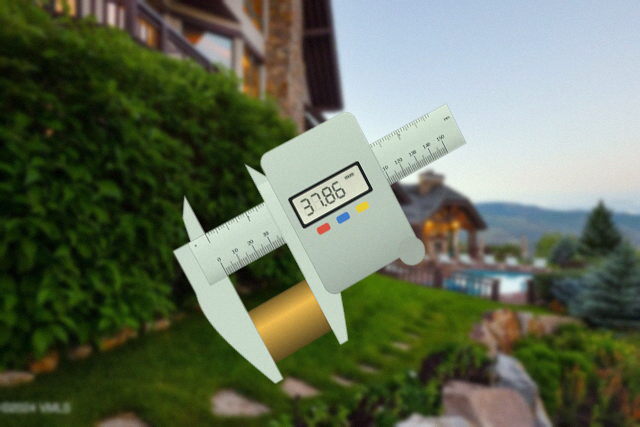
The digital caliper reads 37.86 mm
